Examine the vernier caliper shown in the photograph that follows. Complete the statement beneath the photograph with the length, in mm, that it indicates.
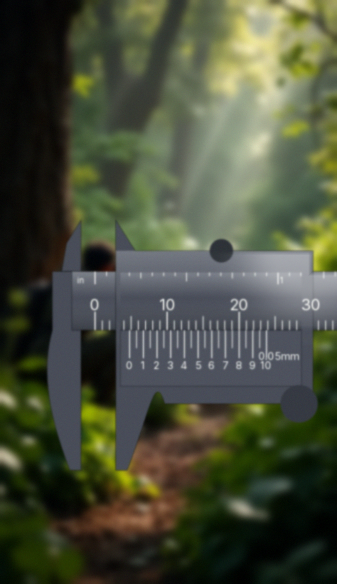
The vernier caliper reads 4.8 mm
